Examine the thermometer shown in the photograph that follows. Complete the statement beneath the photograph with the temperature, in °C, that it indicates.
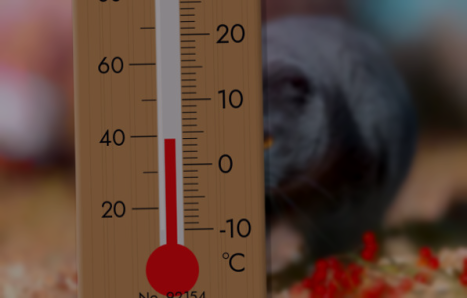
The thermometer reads 4 °C
